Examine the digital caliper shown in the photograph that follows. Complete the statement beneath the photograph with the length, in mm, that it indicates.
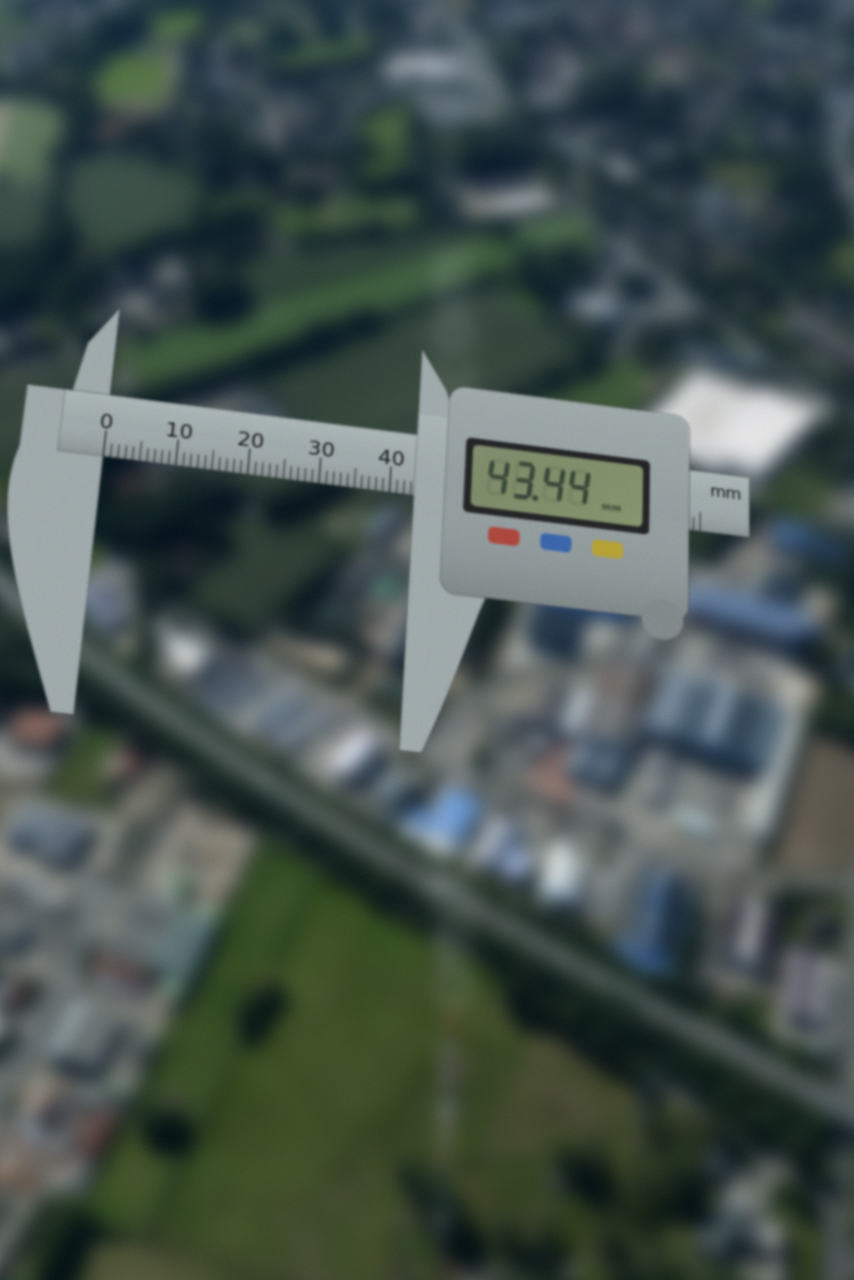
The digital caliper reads 43.44 mm
